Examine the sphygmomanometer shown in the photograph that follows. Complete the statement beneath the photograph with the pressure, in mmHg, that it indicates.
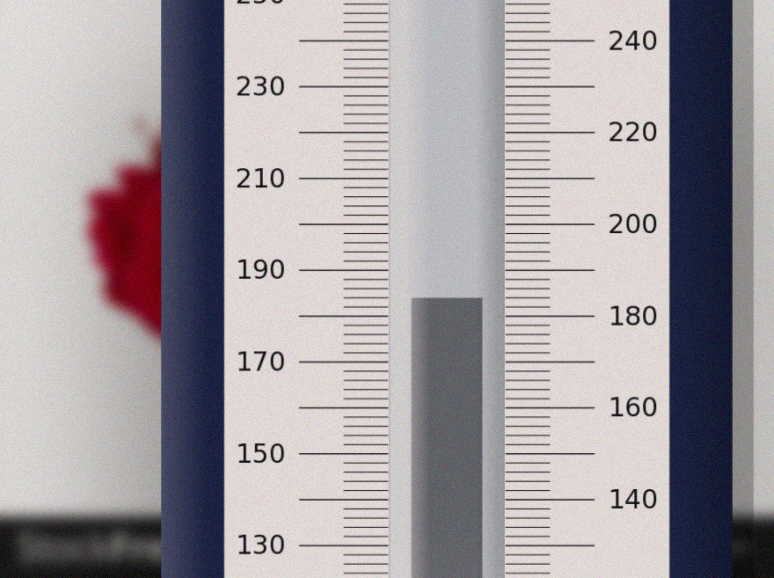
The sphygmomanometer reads 184 mmHg
